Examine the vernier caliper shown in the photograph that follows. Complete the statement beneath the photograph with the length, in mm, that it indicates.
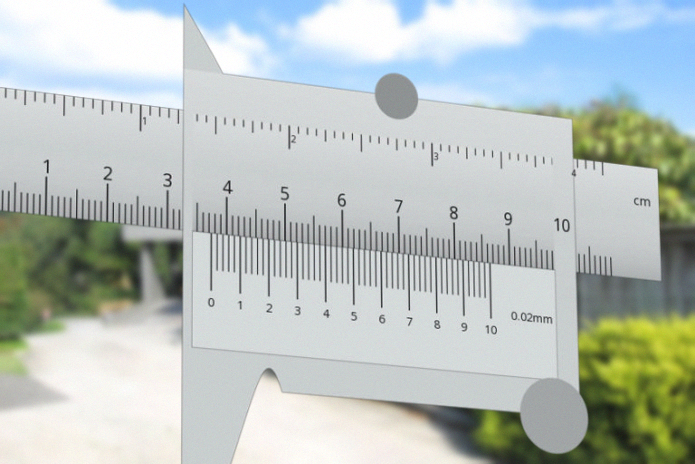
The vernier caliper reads 37.4 mm
